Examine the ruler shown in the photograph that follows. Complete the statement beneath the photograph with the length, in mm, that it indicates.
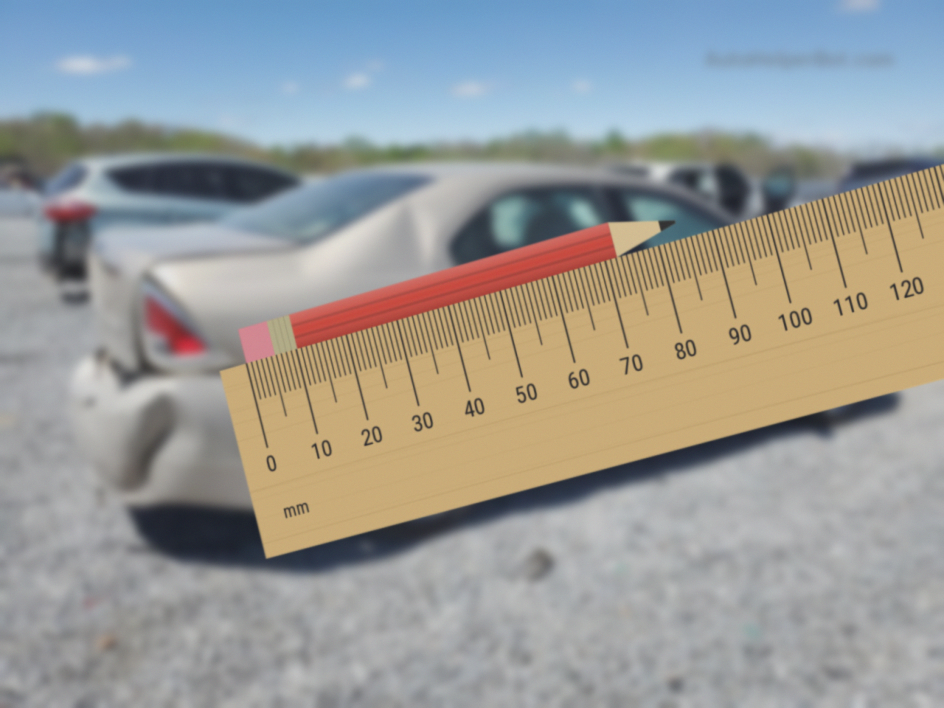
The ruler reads 84 mm
